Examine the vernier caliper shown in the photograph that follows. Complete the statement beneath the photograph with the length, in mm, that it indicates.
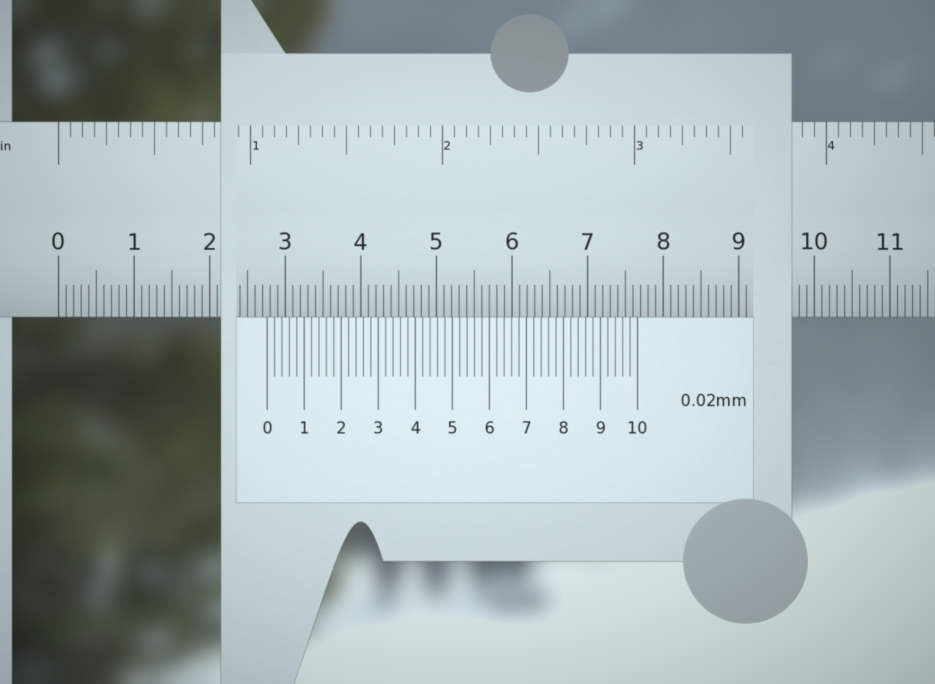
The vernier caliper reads 27.6 mm
